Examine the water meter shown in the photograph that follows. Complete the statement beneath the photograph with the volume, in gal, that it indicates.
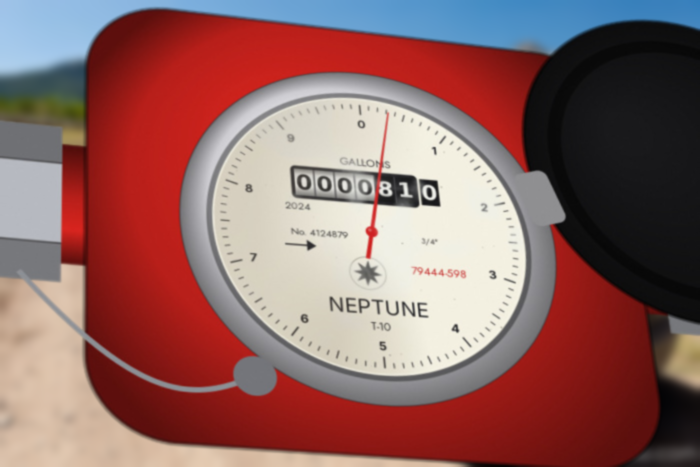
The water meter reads 810.3 gal
